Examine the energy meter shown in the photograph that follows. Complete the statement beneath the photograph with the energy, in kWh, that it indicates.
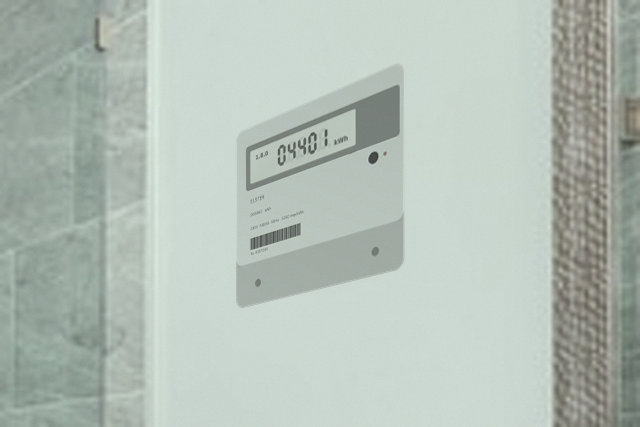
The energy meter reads 4401 kWh
